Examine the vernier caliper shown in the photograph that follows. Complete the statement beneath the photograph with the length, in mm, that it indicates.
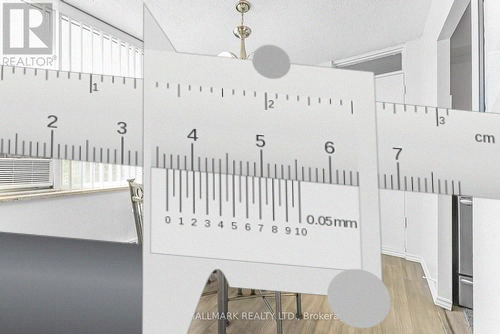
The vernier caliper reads 36.4 mm
